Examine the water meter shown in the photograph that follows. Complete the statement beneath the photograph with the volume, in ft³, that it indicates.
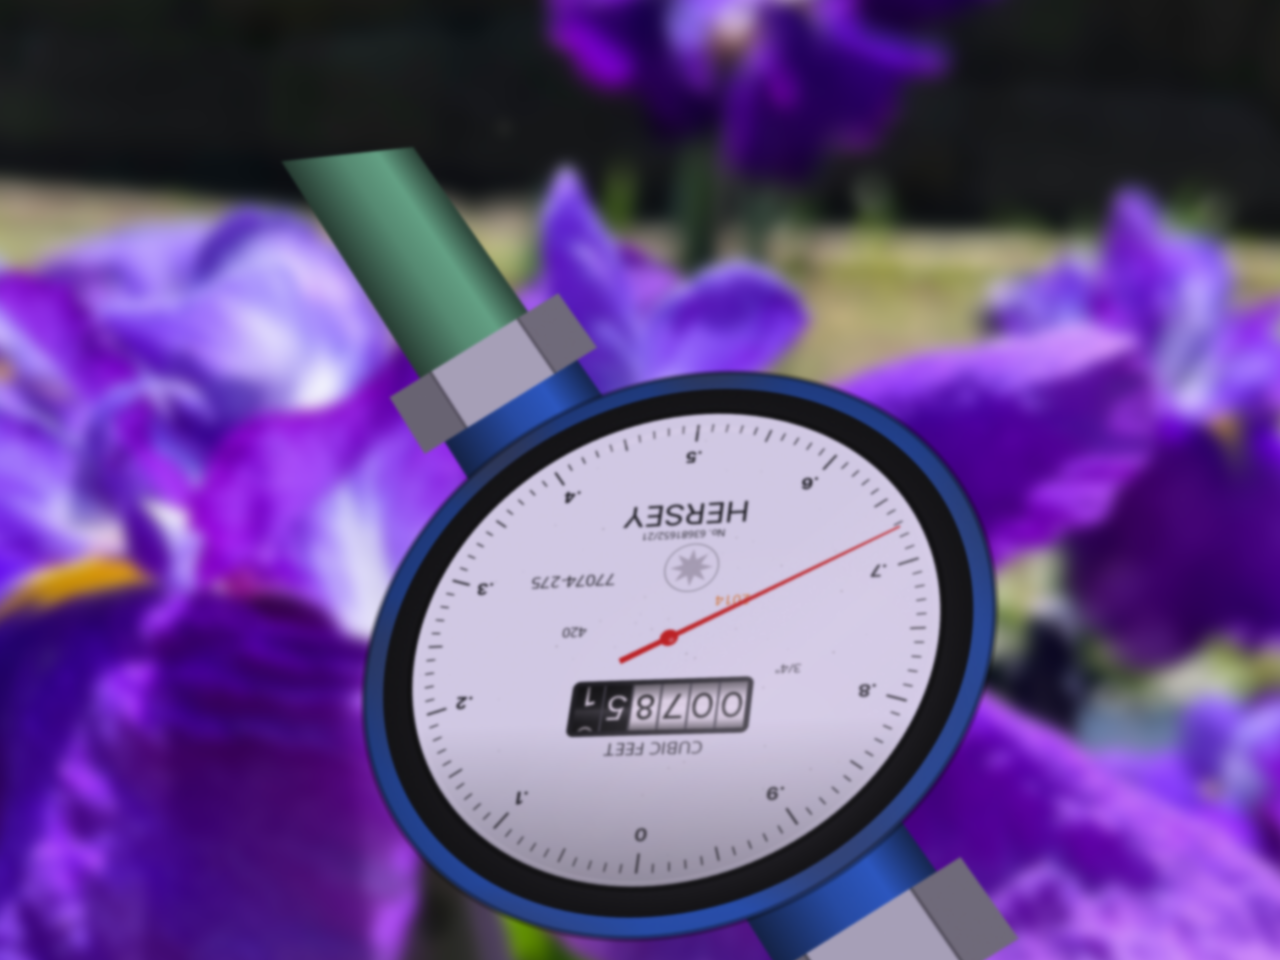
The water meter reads 7850.67 ft³
